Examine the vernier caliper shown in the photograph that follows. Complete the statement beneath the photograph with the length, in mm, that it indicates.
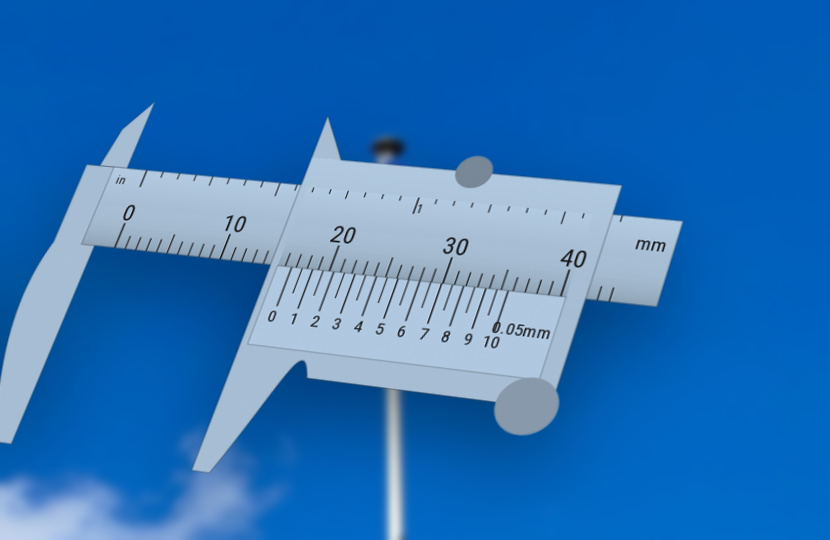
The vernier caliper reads 16.6 mm
